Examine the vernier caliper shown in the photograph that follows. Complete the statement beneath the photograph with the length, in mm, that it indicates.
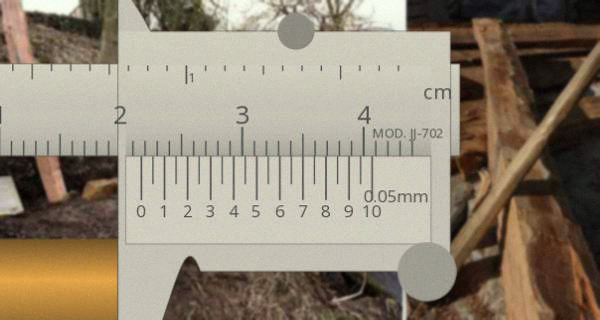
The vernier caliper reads 21.7 mm
